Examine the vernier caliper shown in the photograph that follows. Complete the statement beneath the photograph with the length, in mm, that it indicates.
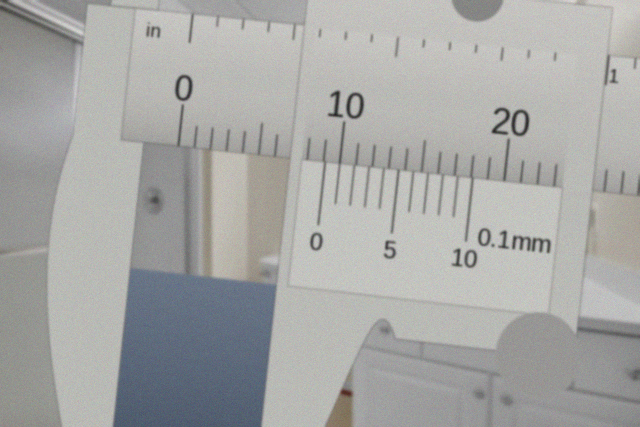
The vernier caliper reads 9.1 mm
